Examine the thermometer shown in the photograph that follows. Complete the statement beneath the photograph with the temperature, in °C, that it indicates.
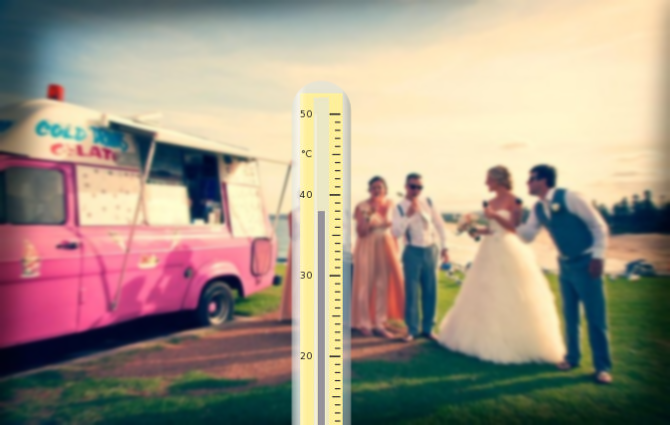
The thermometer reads 38 °C
